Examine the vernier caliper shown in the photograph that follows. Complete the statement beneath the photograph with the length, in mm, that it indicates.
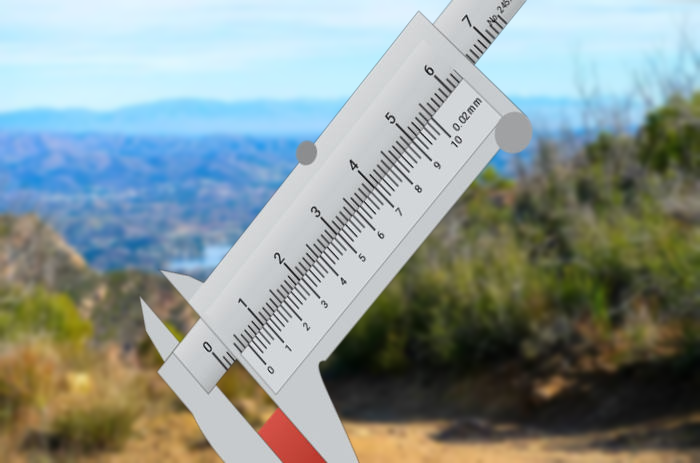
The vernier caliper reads 5.8 mm
